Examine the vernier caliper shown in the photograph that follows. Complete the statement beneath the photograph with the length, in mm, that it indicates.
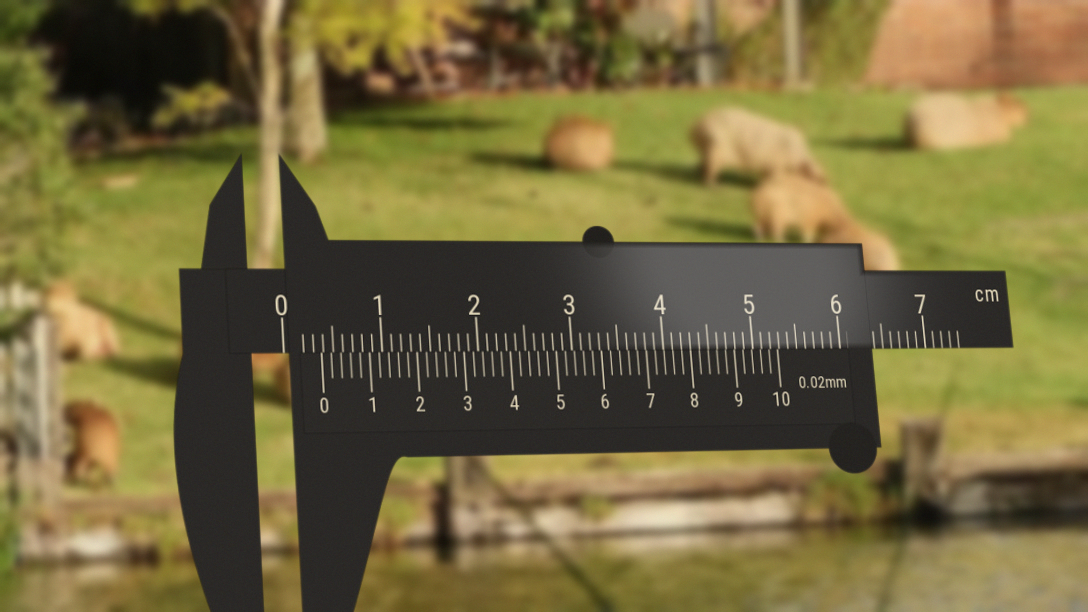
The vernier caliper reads 3.8 mm
